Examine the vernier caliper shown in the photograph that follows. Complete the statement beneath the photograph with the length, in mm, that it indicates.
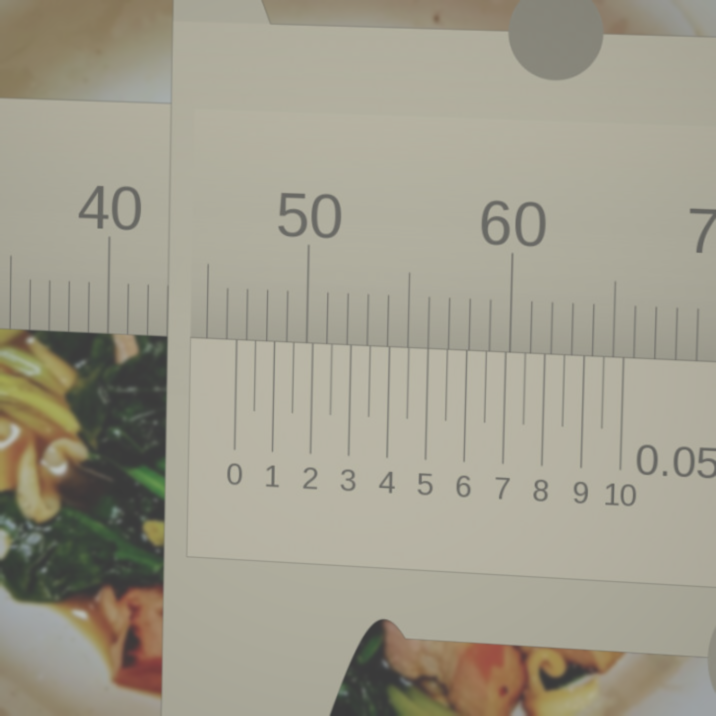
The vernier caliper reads 46.5 mm
